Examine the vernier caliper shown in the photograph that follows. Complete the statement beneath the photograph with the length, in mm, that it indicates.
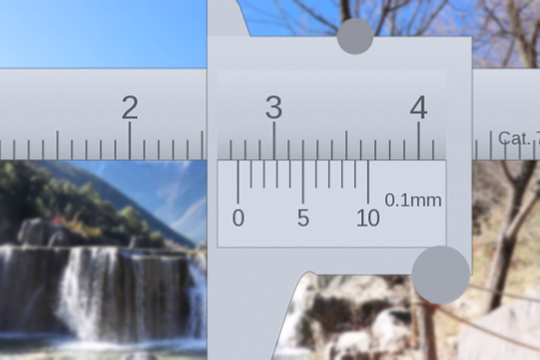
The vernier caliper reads 27.5 mm
